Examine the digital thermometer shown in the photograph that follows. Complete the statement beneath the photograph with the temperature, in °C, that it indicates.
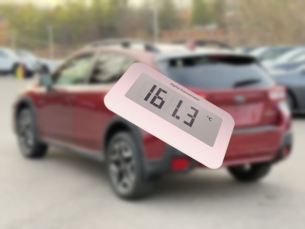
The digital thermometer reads 161.3 °C
